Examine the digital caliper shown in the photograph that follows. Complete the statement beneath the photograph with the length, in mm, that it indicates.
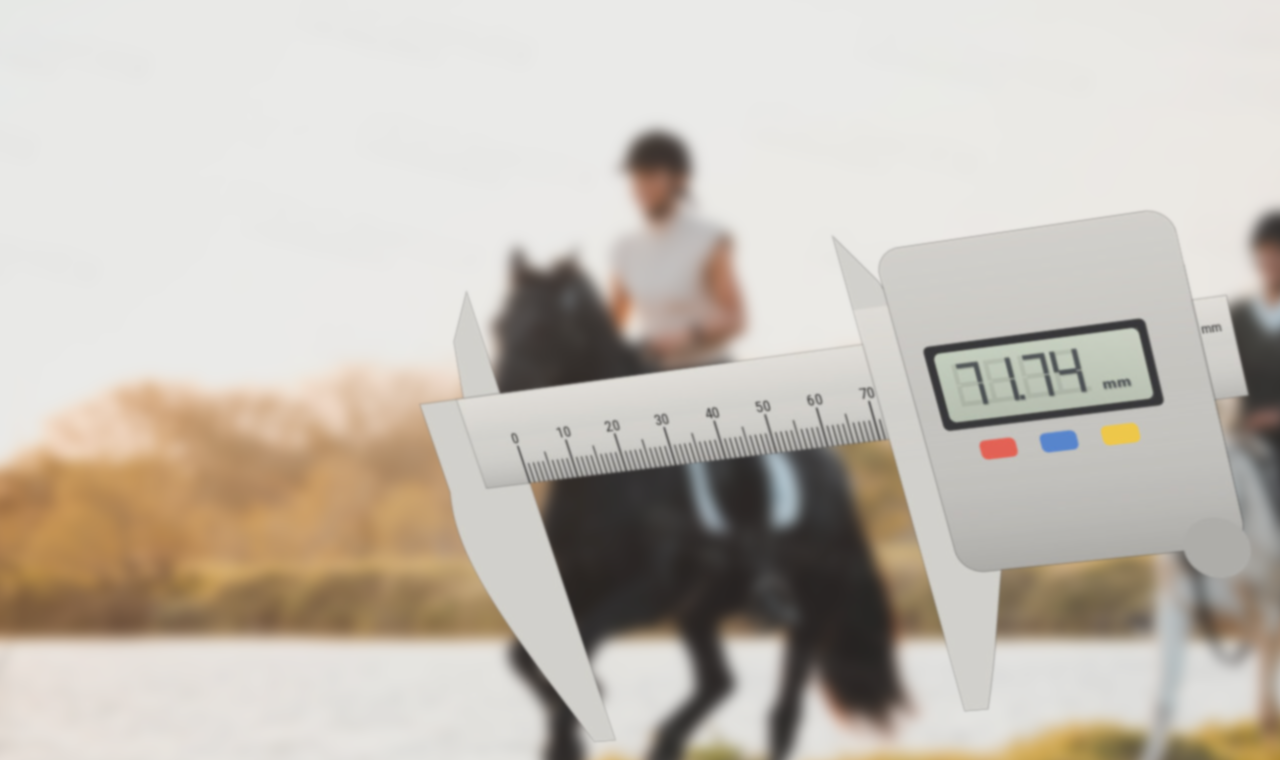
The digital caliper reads 71.74 mm
